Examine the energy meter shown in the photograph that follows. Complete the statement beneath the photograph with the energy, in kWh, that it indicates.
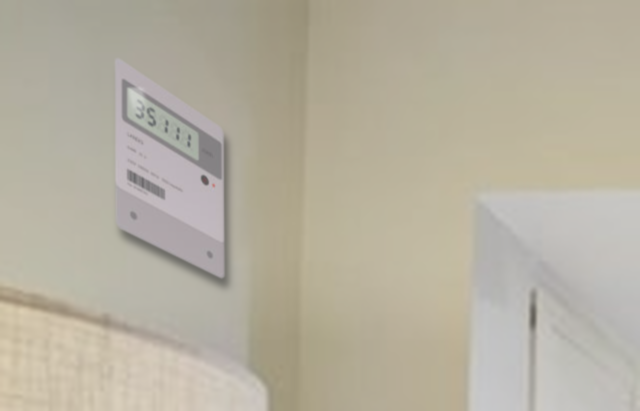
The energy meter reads 35111 kWh
